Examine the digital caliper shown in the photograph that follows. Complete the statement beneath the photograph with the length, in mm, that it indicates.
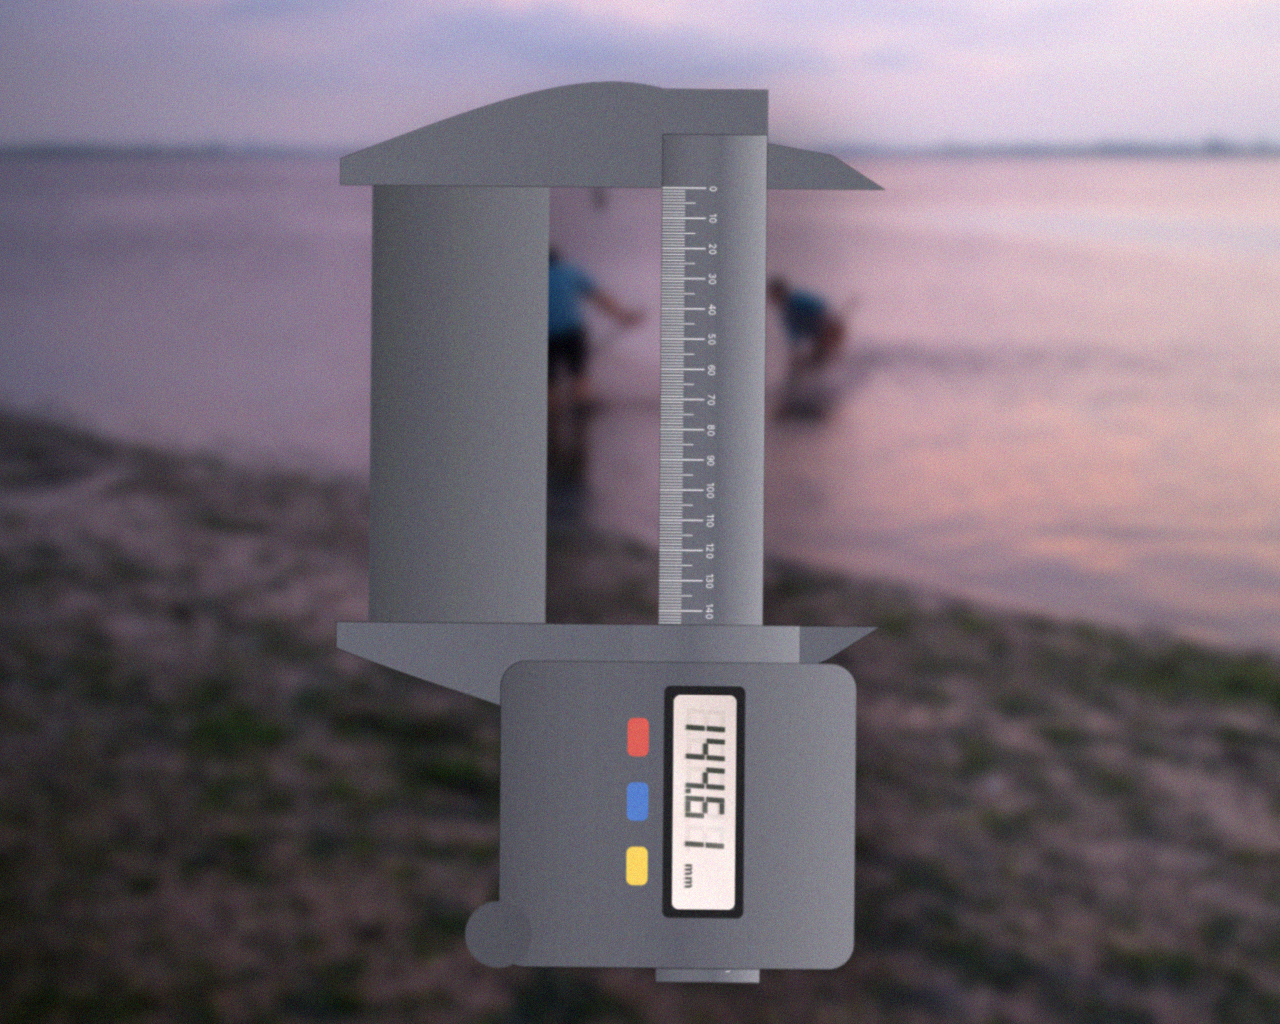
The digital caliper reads 144.61 mm
